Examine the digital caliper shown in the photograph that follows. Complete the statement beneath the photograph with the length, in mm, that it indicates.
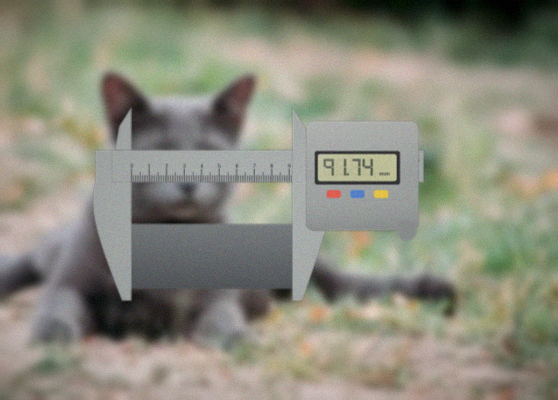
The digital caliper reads 91.74 mm
